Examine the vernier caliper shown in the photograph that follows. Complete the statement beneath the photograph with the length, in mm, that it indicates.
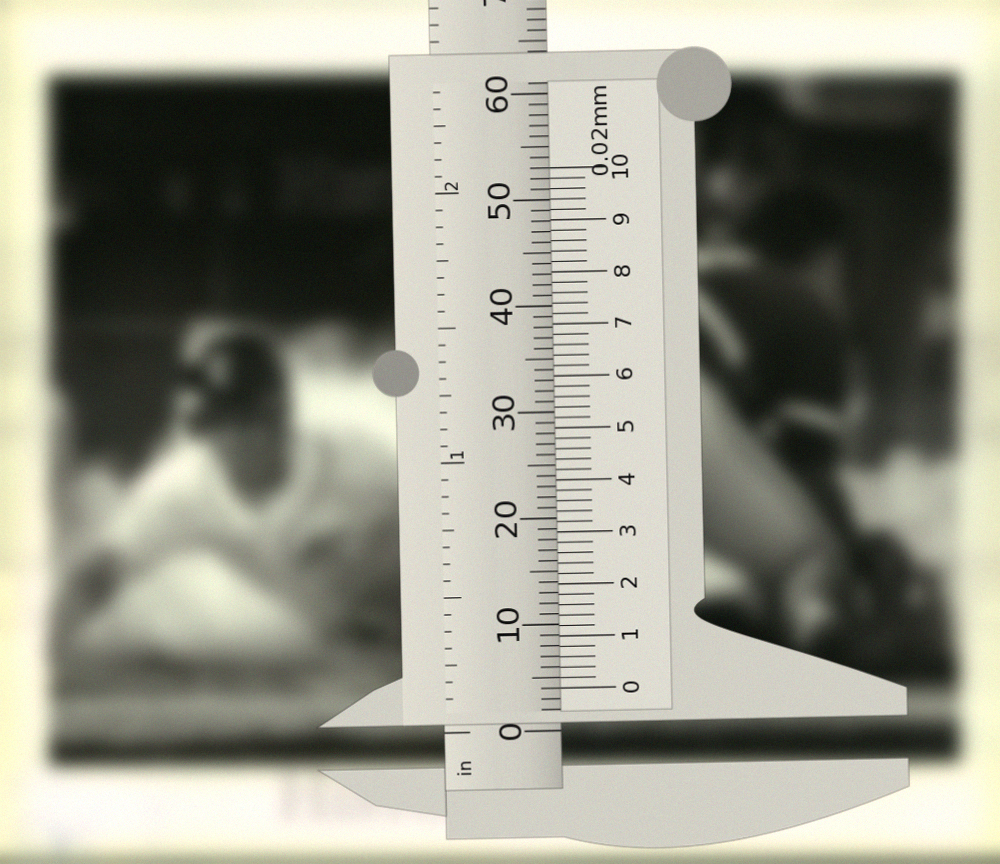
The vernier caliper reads 4.0 mm
